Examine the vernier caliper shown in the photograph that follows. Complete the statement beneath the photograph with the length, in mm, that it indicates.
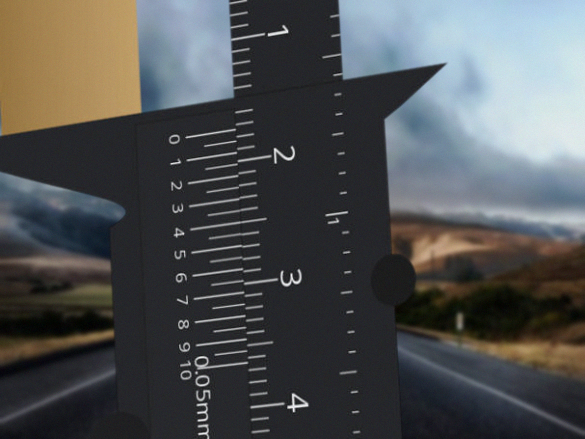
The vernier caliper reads 17.4 mm
